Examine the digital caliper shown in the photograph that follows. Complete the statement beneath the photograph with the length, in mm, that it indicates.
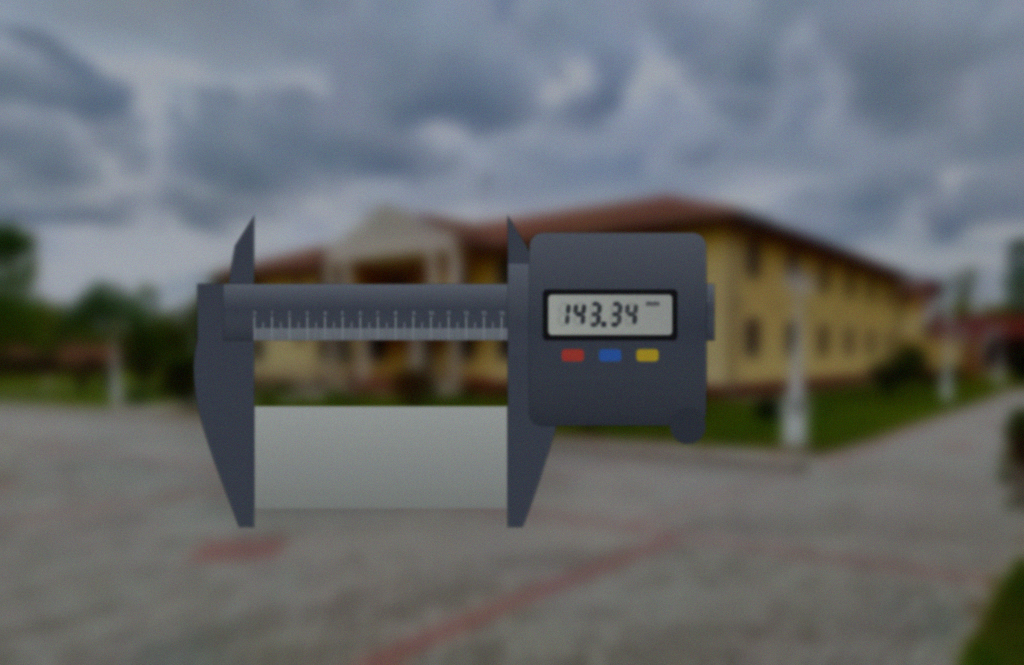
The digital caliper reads 143.34 mm
